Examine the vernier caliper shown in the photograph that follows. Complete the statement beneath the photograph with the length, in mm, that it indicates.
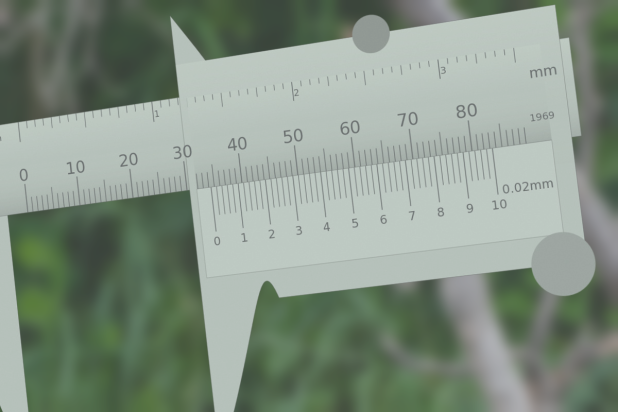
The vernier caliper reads 34.4 mm
